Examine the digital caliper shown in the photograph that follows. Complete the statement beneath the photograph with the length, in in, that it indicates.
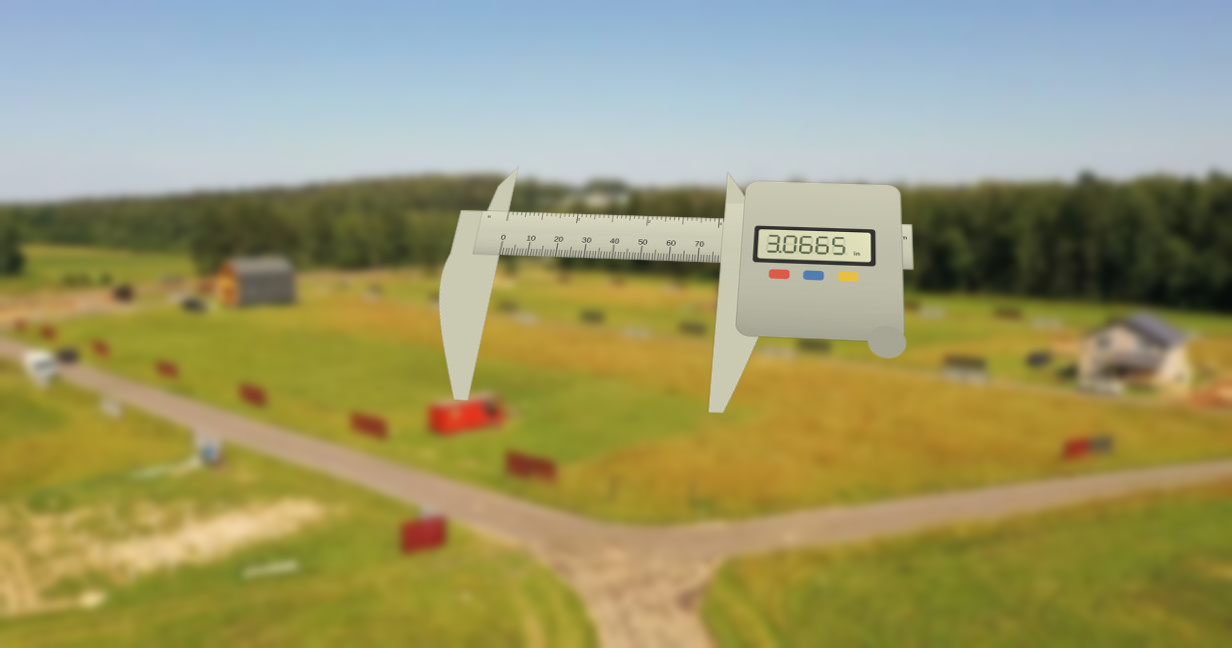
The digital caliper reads 3.0665 in
